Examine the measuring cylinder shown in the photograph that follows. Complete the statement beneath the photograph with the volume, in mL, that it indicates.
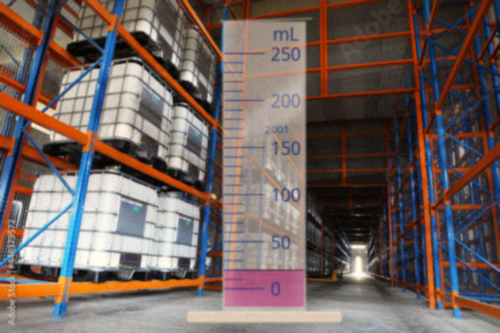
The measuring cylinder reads 20 mL
